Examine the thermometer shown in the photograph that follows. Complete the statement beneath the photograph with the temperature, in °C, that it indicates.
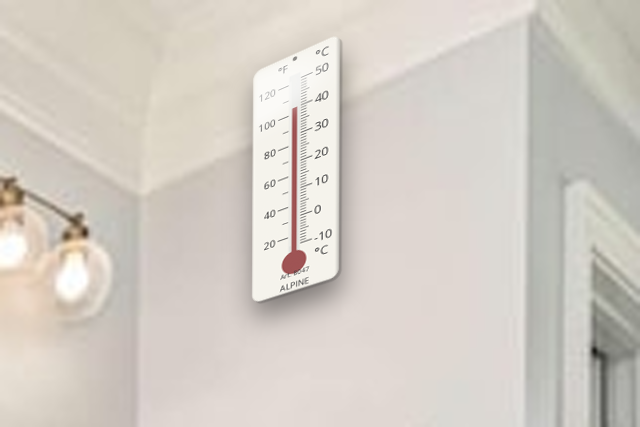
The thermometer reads 40 °C
